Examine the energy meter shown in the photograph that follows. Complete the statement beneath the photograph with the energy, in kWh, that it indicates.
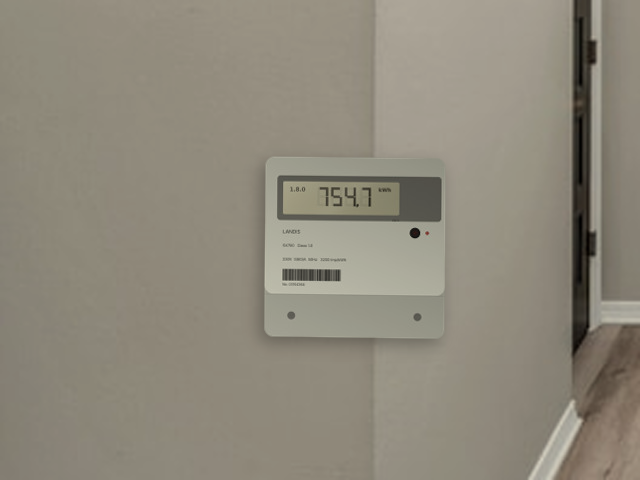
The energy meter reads 754.7 kWh
